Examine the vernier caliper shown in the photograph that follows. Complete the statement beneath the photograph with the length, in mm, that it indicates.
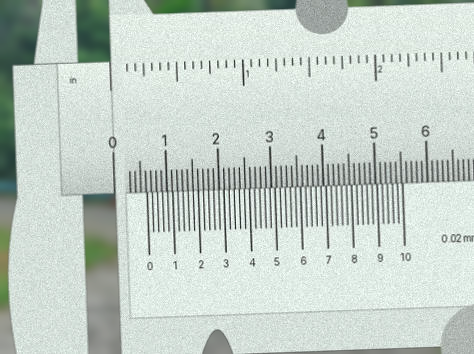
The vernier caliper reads 6.2 mm
